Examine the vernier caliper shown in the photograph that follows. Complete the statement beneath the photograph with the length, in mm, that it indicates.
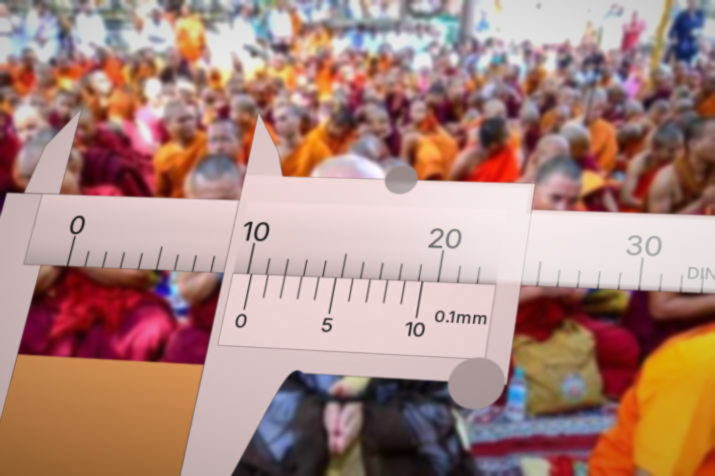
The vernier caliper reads 10.2 mm
